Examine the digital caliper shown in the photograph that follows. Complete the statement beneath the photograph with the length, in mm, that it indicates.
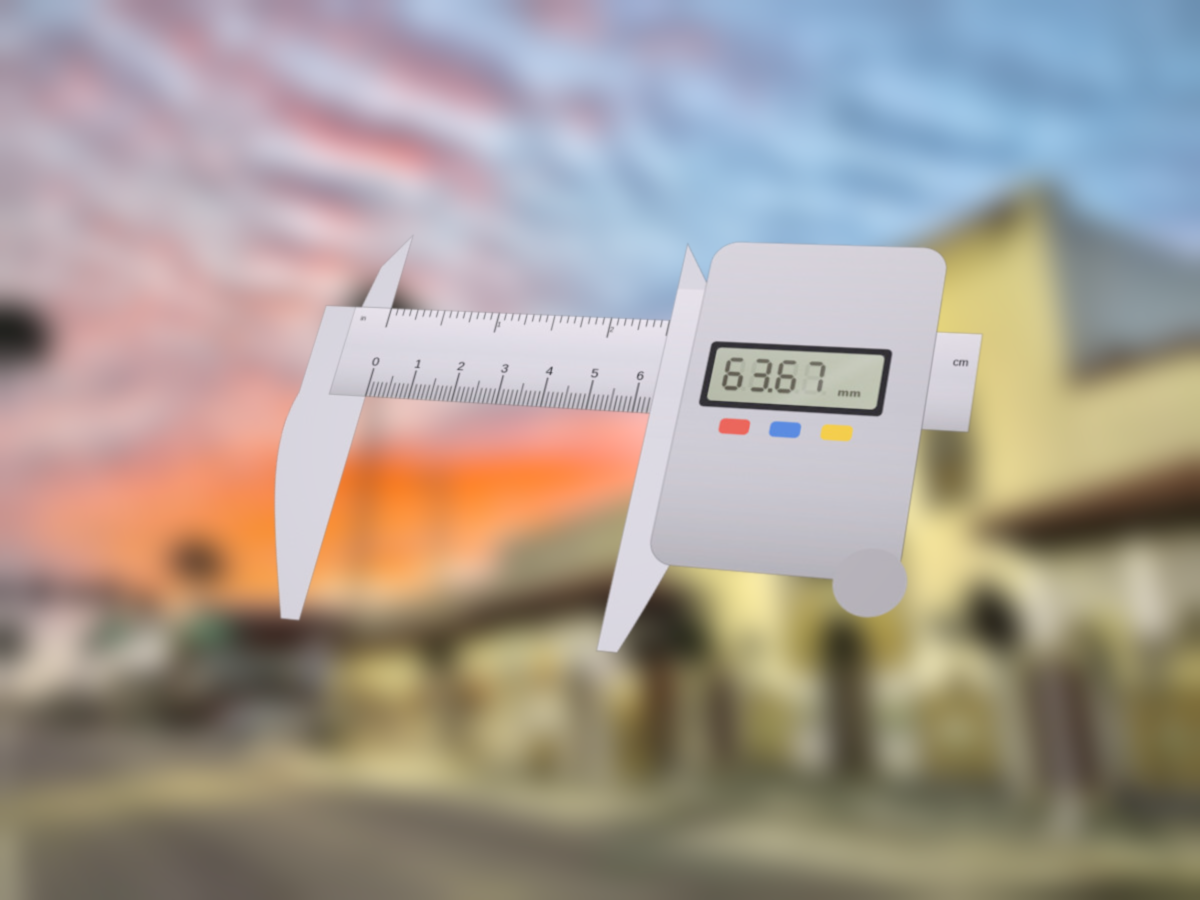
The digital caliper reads 63.67 mm
